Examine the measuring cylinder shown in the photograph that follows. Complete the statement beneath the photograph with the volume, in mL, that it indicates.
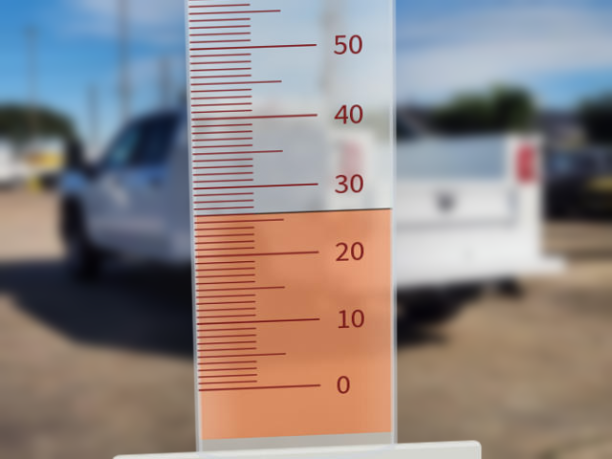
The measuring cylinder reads 26 mL
